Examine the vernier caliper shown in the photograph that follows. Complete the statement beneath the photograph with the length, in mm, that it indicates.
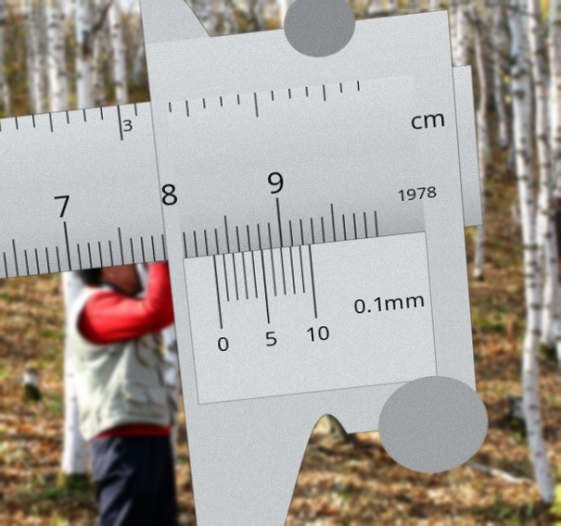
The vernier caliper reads 83.6 mm
